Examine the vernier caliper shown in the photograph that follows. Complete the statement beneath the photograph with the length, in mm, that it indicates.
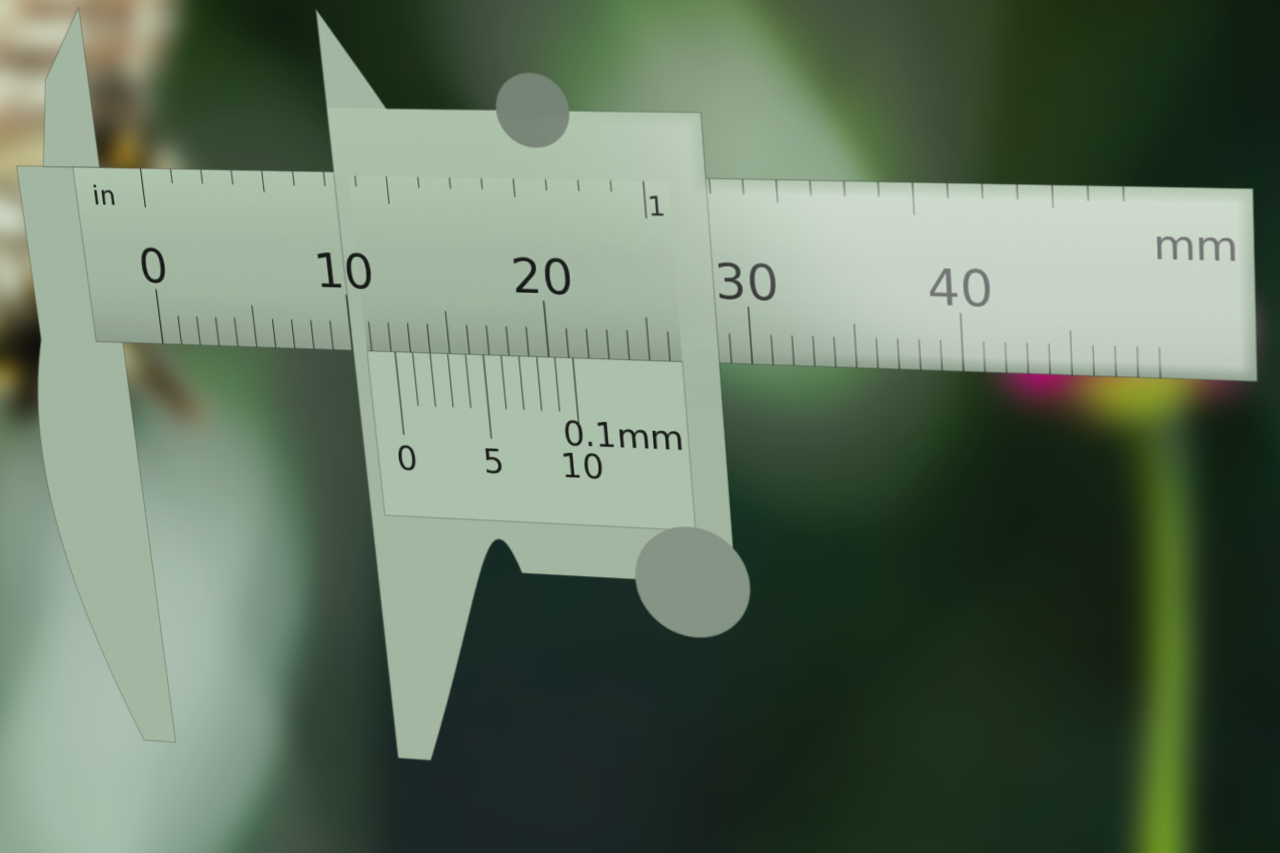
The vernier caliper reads 12.2 mm
